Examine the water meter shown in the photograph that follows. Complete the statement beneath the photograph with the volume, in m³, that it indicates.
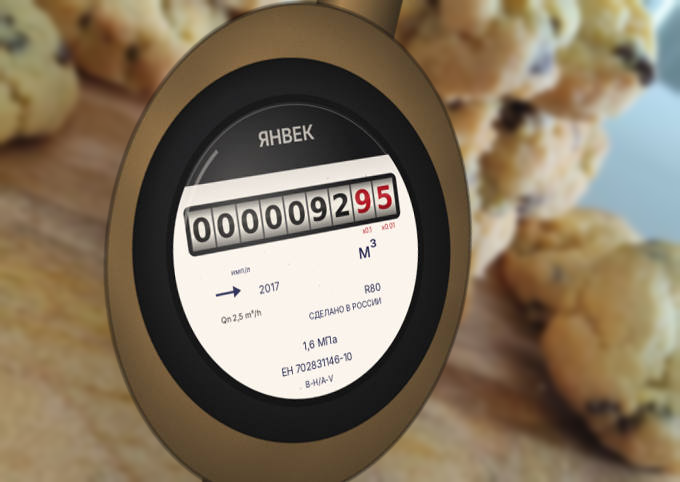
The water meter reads 92.95 m³
